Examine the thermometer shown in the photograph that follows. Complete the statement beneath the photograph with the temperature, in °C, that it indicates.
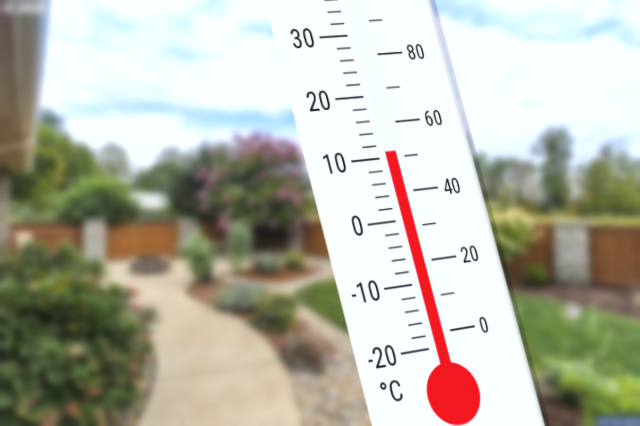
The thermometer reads 11 °C
